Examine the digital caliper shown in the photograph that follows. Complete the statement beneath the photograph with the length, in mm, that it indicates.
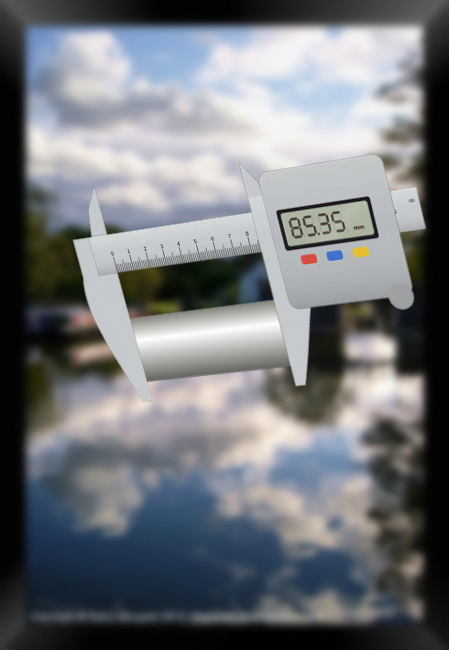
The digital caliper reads 85.35 mm
